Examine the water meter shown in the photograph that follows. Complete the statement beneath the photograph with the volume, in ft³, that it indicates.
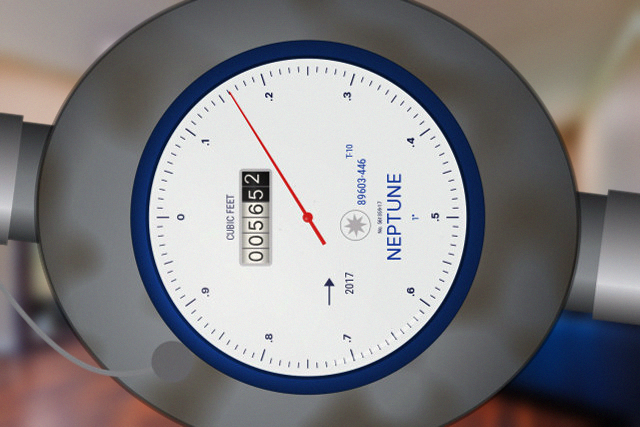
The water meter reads 5652.16 ft³
